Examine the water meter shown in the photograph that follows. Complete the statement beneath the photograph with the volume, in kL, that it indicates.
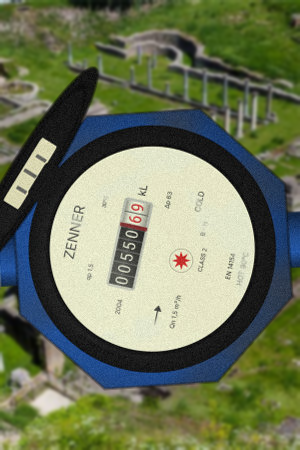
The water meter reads 550.69 kL
